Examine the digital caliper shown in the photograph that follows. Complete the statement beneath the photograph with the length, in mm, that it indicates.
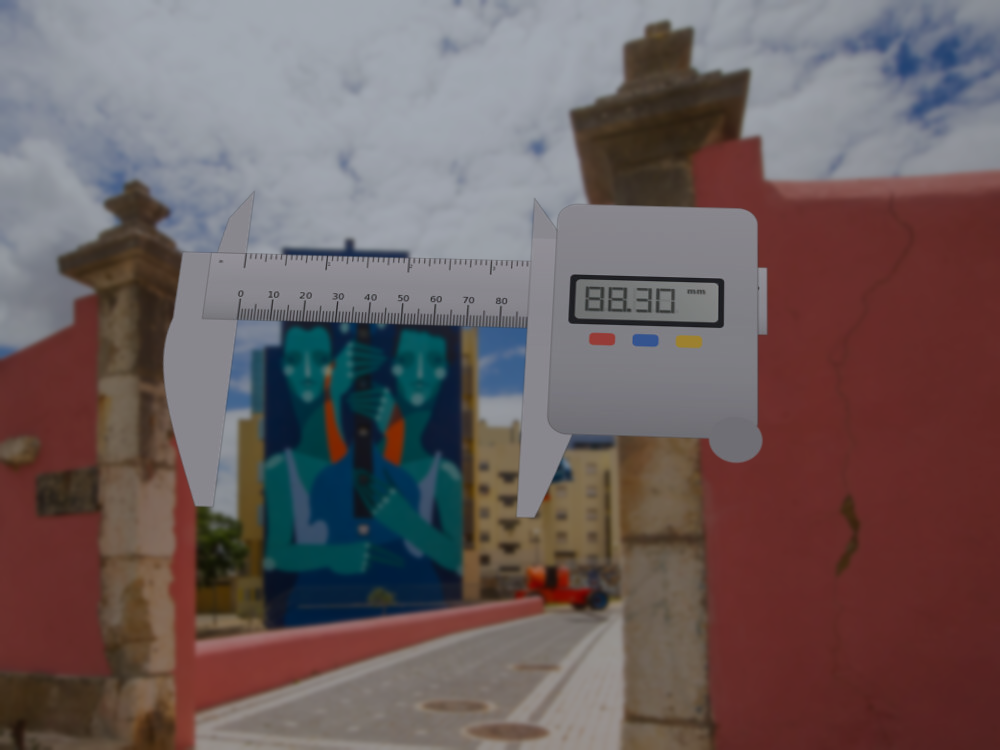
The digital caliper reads 88.30 mm
